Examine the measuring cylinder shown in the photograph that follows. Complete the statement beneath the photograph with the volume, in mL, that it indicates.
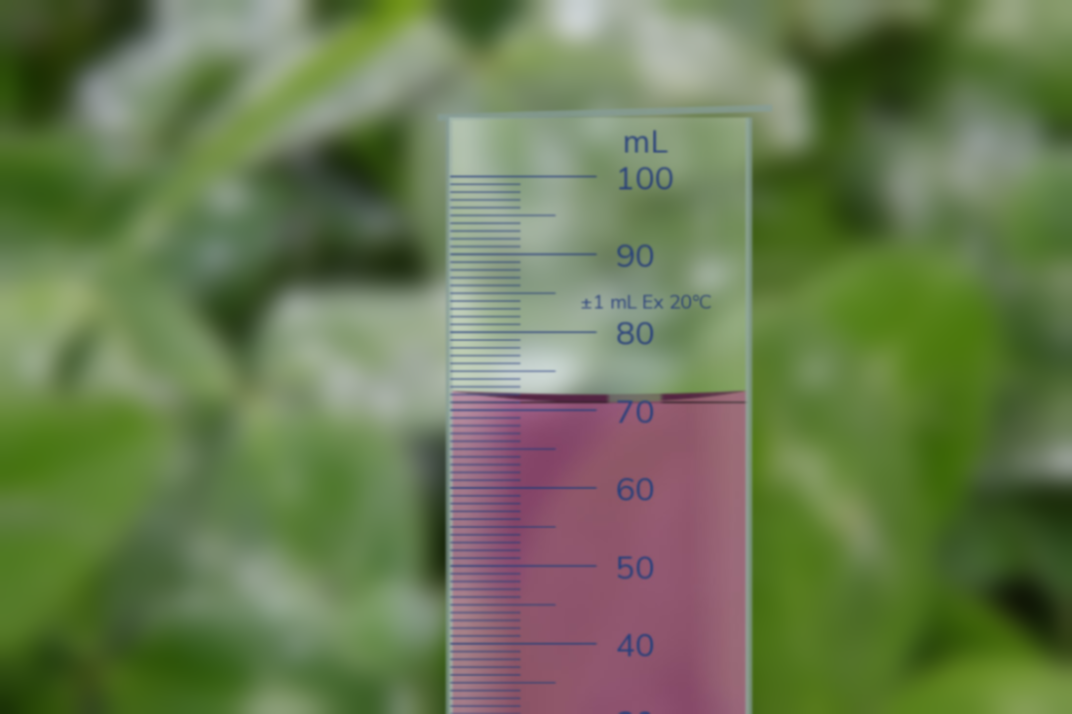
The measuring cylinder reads 71 mL
